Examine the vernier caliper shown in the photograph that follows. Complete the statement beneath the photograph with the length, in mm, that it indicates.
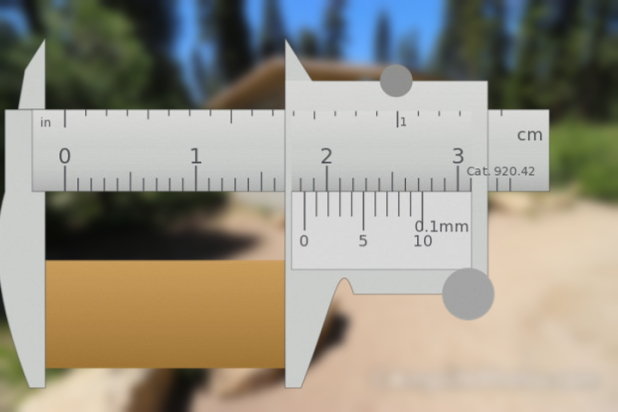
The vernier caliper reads 18.3 mm
